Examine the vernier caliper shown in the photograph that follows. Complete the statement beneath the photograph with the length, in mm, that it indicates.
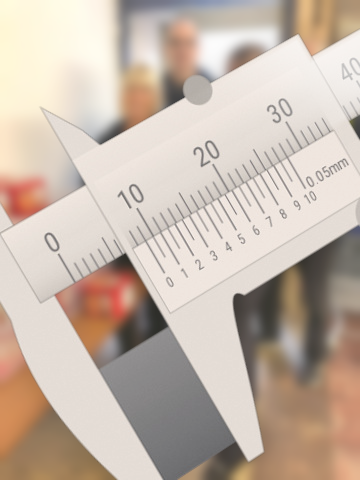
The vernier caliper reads 9.0 mm
